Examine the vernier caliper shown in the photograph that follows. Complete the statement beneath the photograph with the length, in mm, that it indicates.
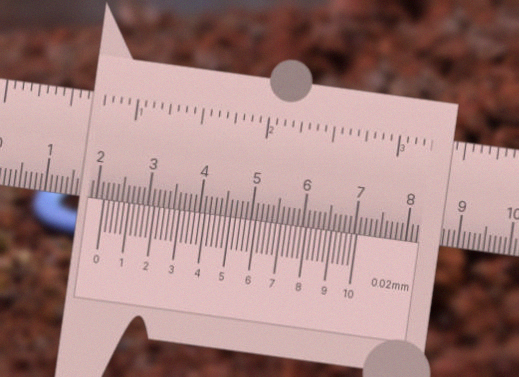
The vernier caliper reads 21.5 mm
